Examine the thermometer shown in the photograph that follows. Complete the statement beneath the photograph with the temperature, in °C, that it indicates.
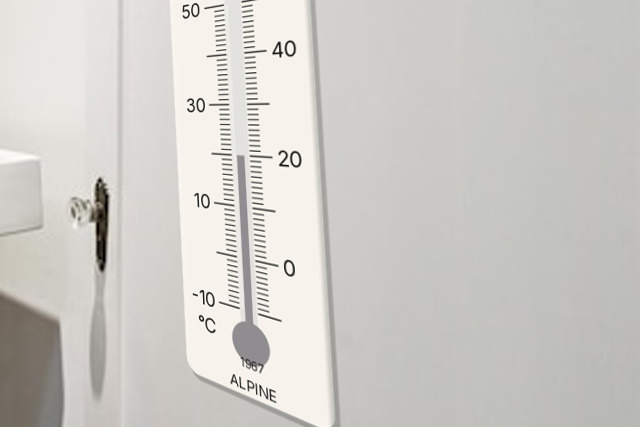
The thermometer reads 20 °C
